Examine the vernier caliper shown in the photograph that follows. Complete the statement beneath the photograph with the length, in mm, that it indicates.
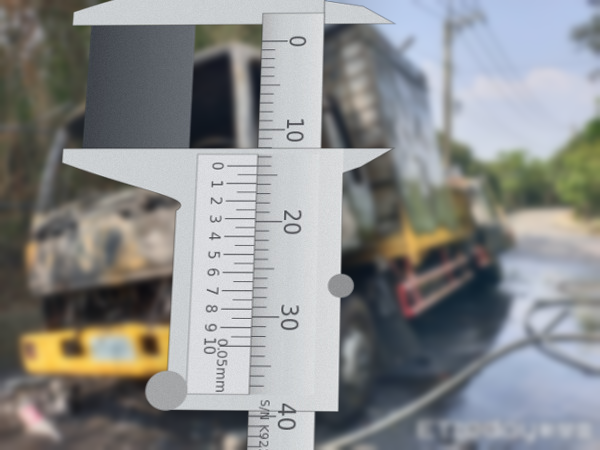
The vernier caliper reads 14.0 mm
